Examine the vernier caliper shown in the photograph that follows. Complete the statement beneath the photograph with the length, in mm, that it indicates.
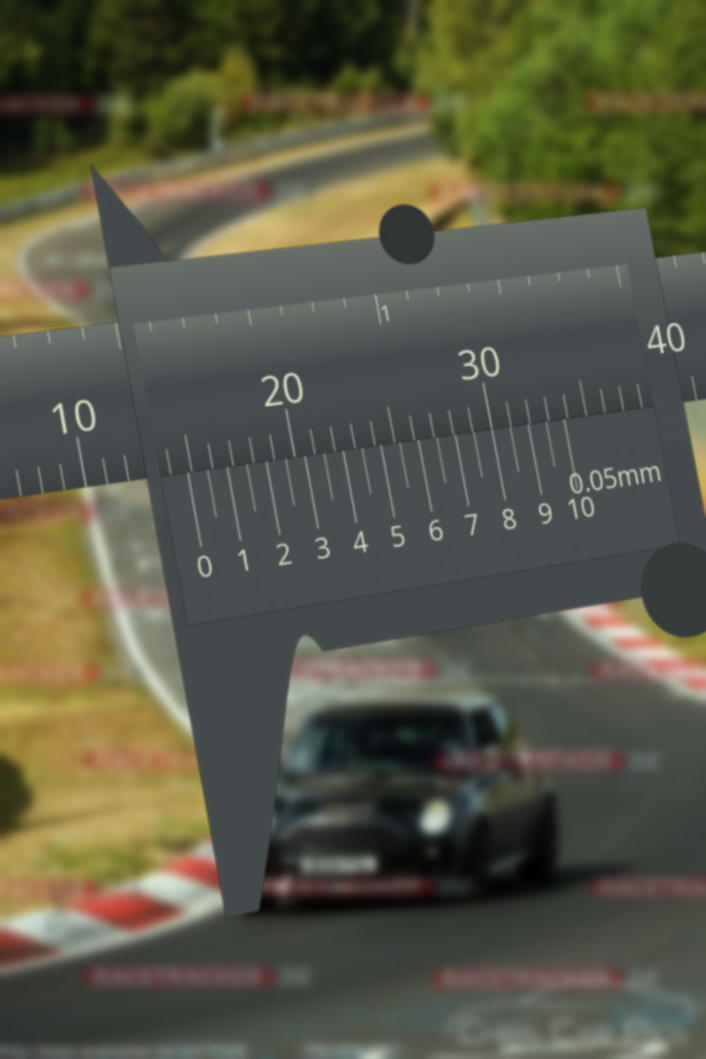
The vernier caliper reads 14.8 mm
